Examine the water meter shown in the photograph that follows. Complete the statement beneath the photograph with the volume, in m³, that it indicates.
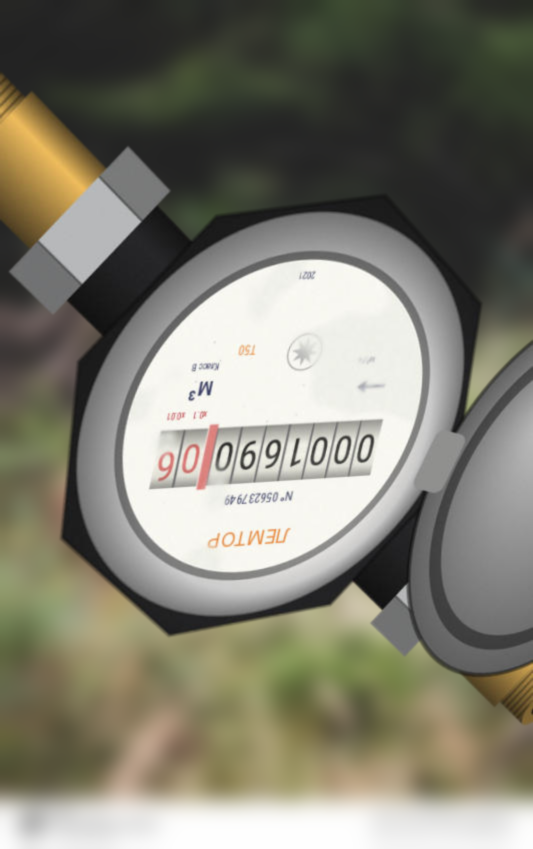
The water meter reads 1690.06 m³
